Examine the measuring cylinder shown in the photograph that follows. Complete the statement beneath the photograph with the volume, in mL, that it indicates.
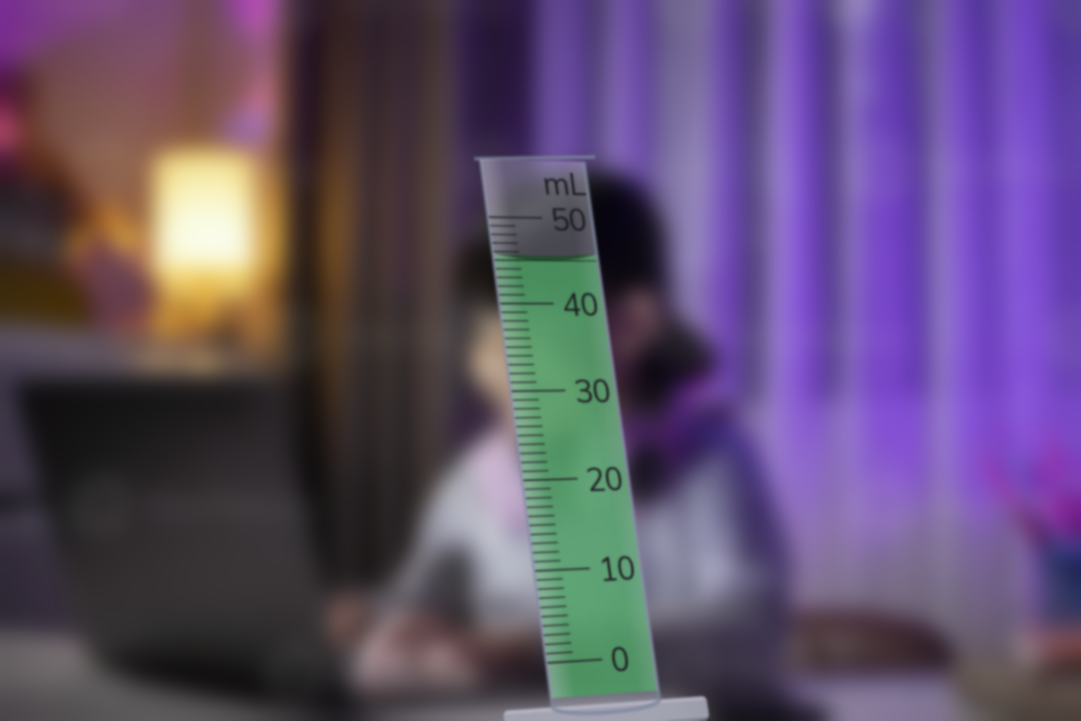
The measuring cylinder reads 45 mL
